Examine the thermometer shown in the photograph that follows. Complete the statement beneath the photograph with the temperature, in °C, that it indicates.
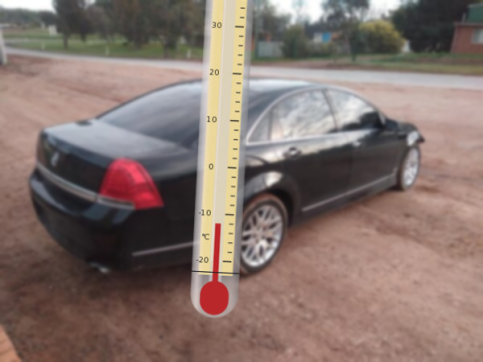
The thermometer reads -12 °C
